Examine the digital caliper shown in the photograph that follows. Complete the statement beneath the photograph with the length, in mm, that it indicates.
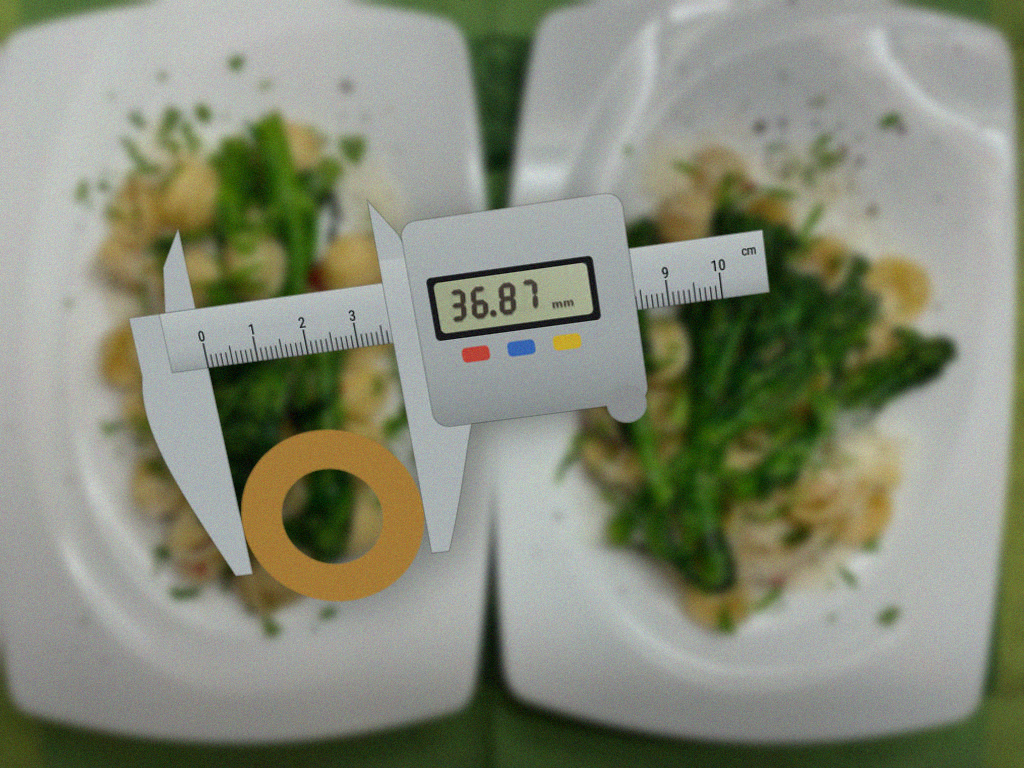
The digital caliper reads 36.87 mm
